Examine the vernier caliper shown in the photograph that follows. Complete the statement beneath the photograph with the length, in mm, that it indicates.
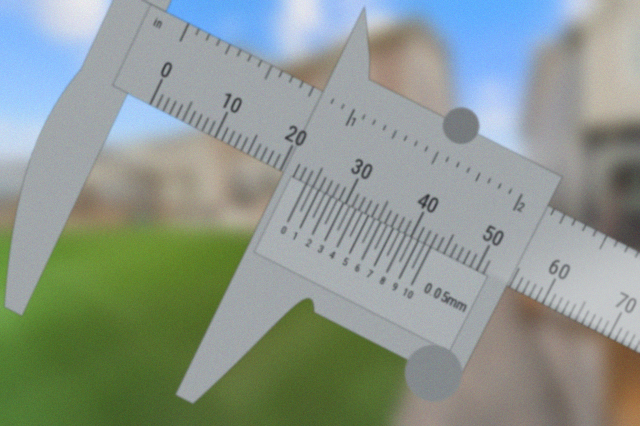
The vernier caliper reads 24.0 mm
